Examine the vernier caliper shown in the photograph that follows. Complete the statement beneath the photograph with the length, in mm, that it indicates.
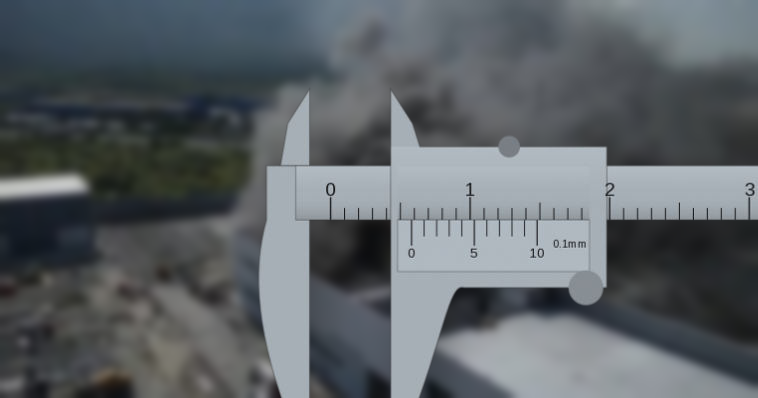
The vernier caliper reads 5.8 mm
